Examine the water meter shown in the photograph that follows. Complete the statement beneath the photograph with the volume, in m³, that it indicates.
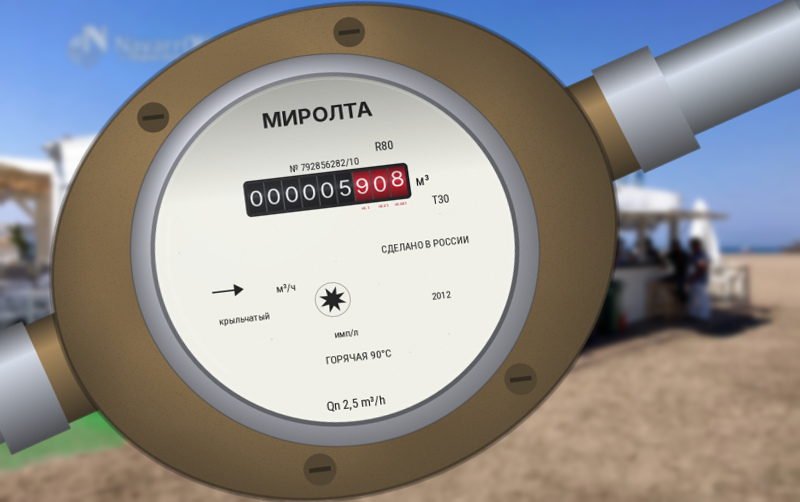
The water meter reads 5.908 m³
